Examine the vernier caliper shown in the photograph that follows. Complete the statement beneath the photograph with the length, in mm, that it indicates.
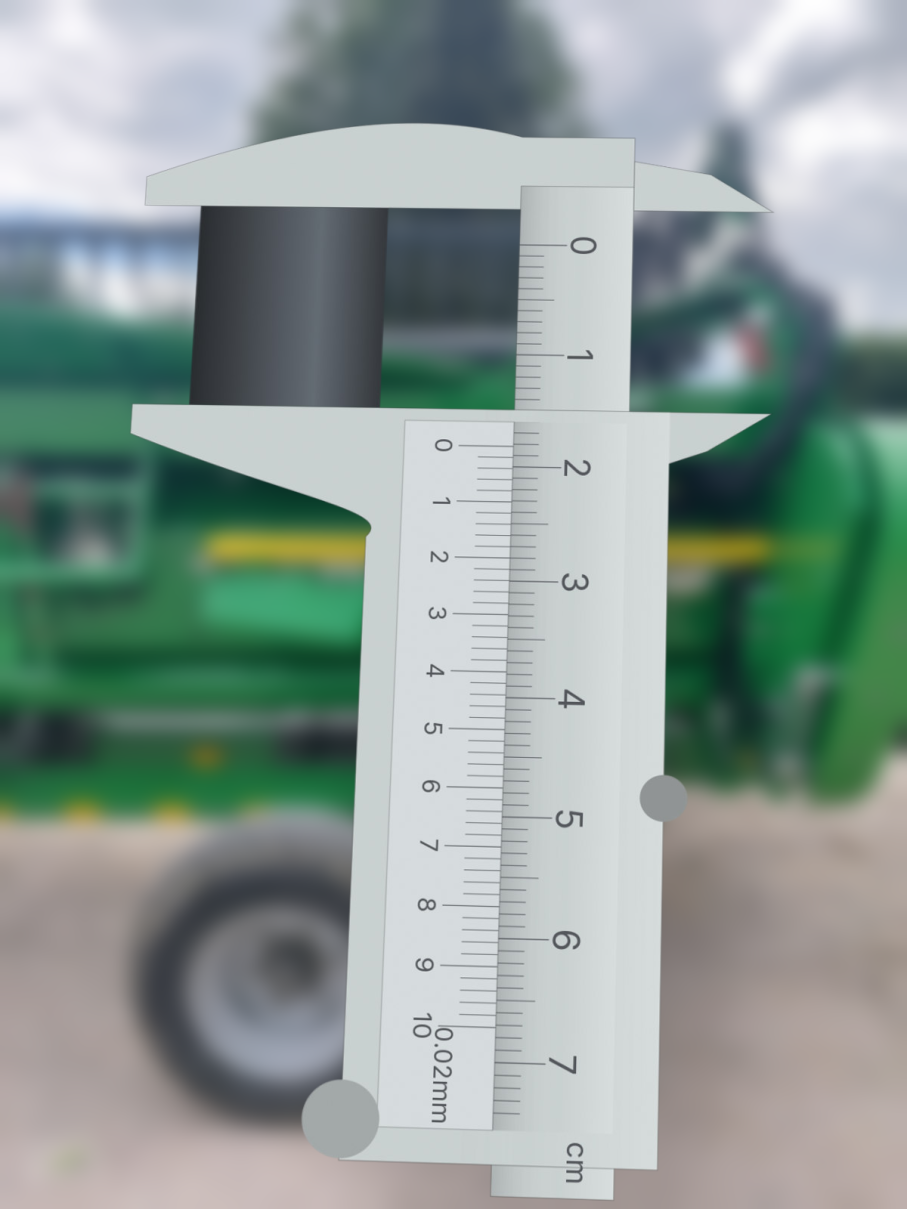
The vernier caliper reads 18.2 mm
